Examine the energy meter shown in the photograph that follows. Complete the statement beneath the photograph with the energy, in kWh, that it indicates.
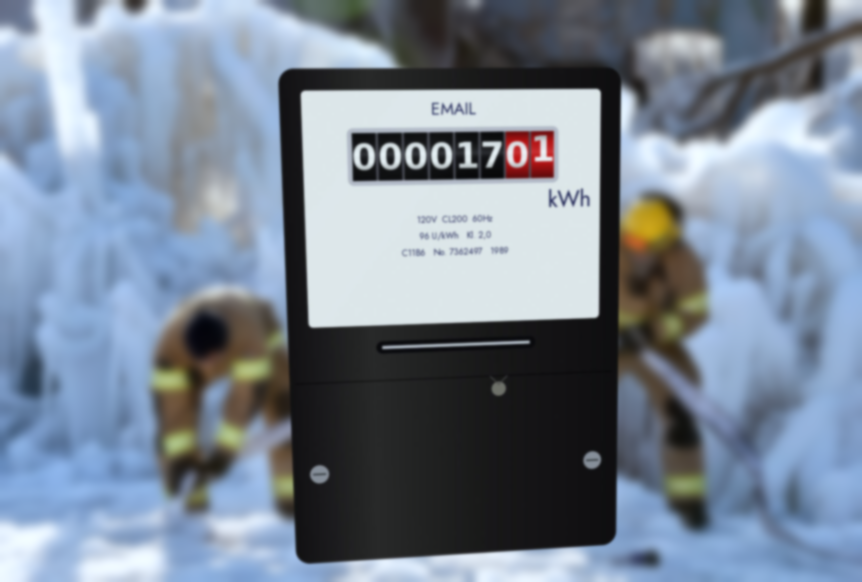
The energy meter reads 17.01 kWh
